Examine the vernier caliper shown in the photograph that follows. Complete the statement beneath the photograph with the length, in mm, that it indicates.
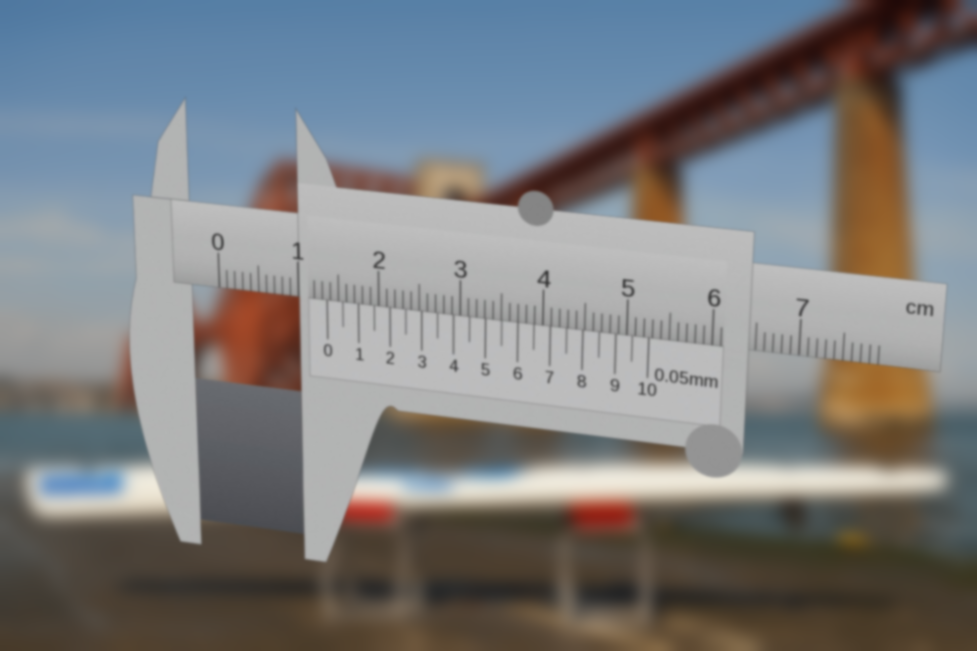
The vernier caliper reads 13.6 mm
